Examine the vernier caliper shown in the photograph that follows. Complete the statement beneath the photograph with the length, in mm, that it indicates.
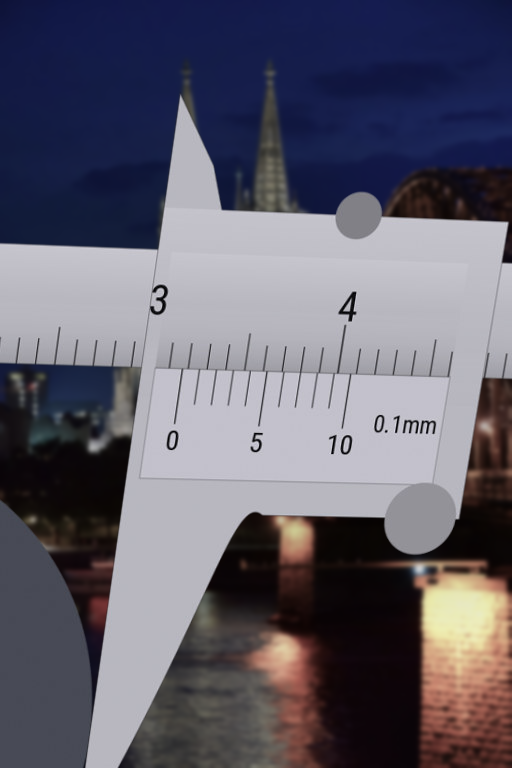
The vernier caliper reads 31.7 mm
